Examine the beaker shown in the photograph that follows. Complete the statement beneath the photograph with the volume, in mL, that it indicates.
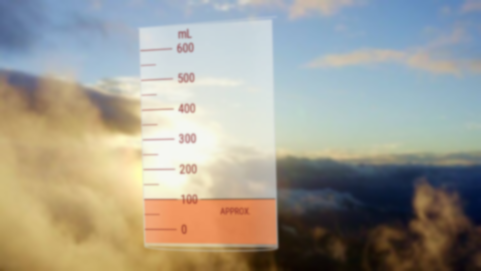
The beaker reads 100 mL
